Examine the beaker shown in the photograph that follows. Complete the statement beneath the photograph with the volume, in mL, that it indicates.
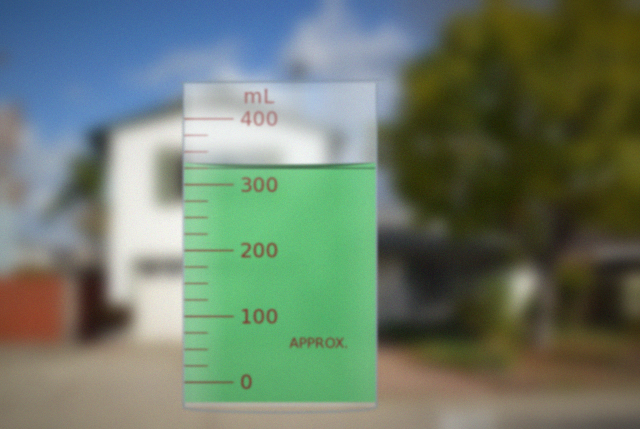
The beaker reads 325 mL
